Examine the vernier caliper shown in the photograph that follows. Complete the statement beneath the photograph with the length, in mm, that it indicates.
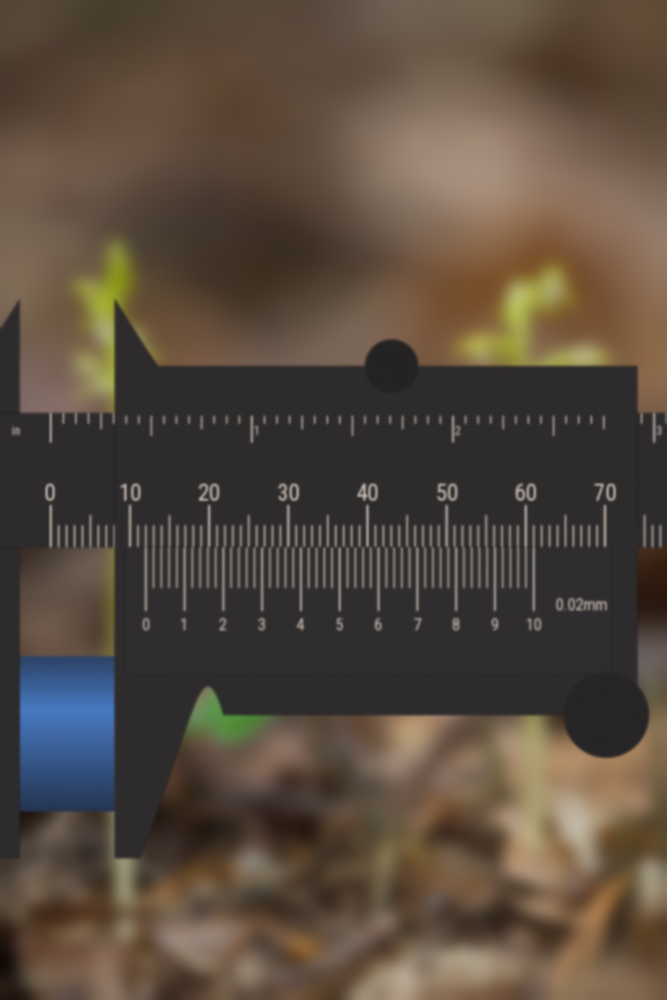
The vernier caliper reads 12.0 mm
